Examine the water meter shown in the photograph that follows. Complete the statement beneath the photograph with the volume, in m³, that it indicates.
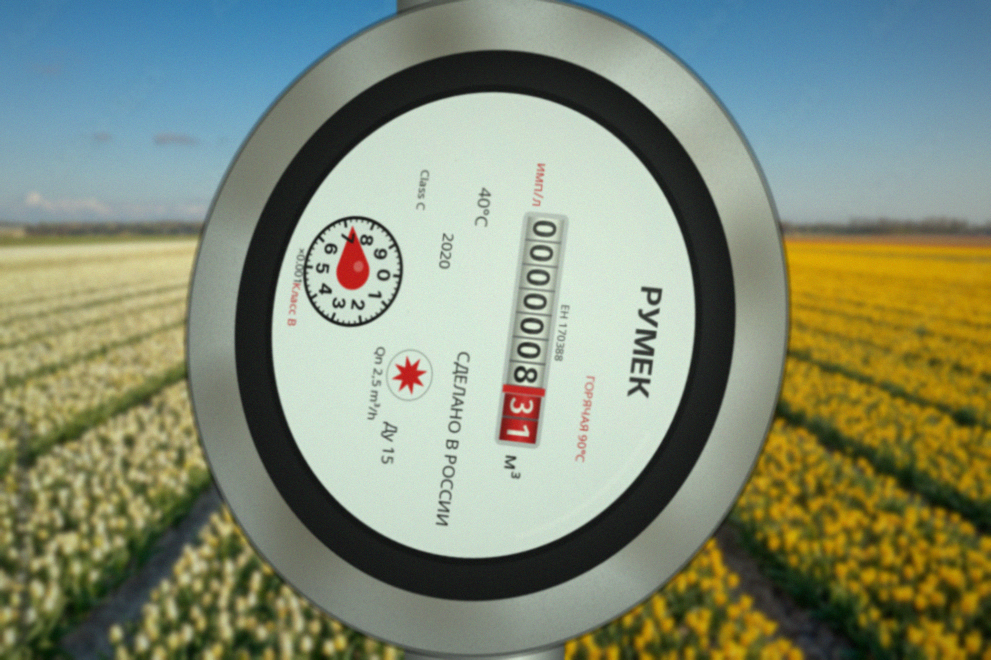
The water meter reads 8.317 m³
